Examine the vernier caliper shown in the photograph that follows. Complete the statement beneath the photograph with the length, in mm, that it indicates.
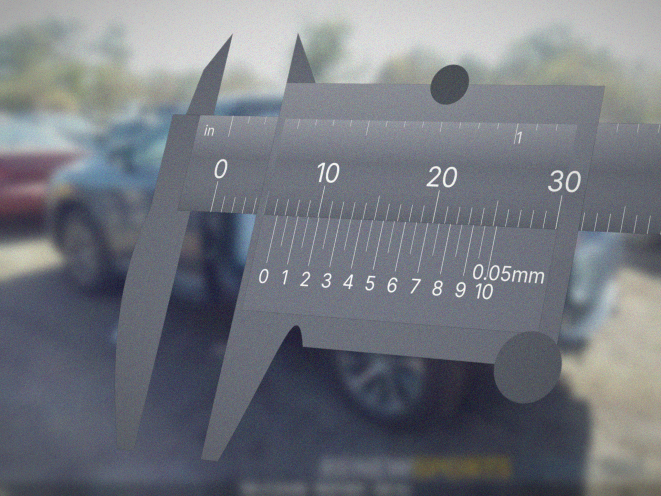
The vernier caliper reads 6.3 mm
